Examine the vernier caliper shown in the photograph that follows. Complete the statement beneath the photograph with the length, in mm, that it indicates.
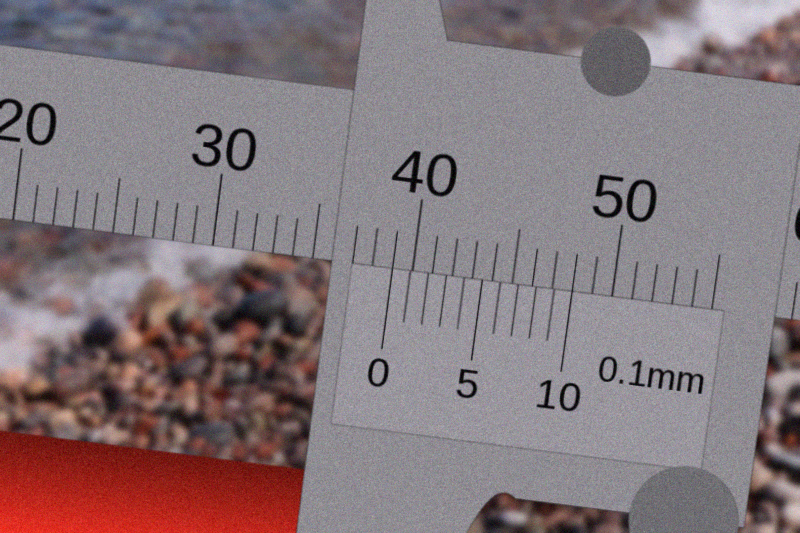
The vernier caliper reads 39.0 mm
